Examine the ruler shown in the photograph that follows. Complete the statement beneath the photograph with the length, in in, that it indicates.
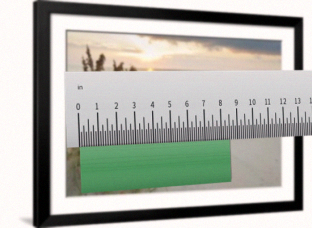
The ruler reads 8.5 in
